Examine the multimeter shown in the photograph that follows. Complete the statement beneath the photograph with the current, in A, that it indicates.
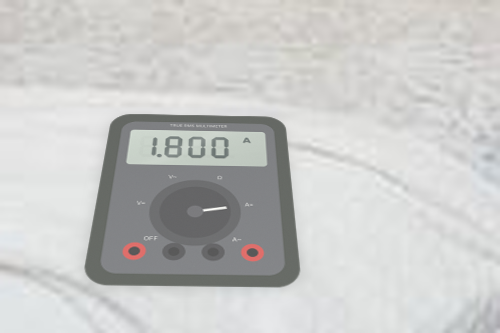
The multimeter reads 1.800 A
